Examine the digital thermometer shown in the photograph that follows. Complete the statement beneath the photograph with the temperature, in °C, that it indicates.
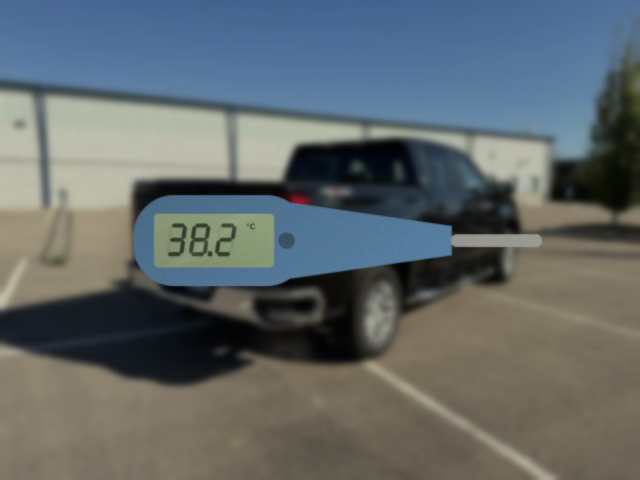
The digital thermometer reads 38.2 °C
